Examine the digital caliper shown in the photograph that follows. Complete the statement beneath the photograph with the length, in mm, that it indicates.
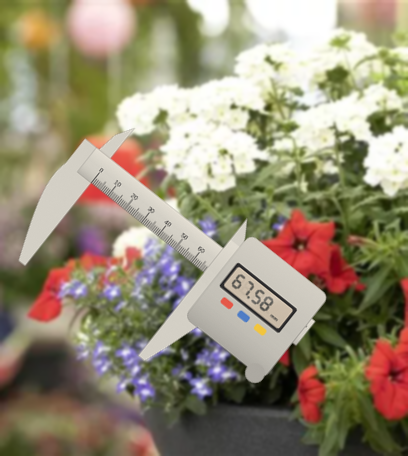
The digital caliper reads 67.58 mm
